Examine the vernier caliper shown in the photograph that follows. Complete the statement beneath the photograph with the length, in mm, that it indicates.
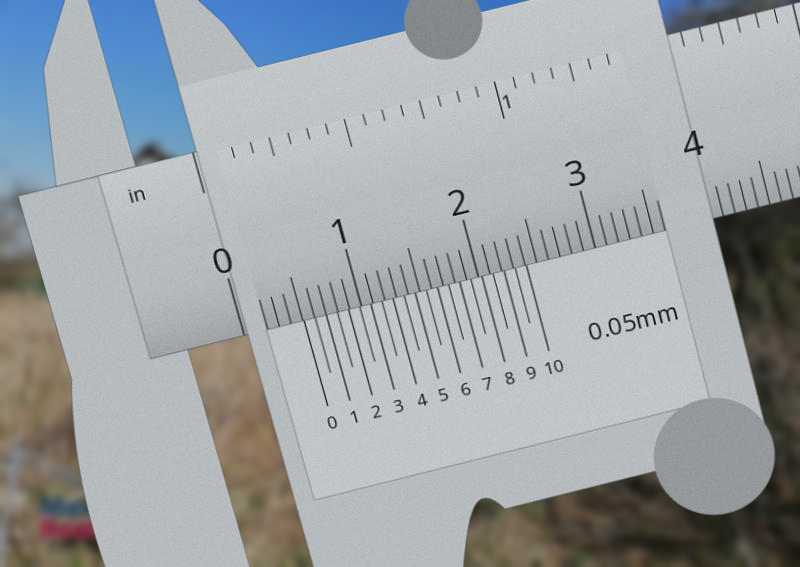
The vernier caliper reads 5.1 mm
